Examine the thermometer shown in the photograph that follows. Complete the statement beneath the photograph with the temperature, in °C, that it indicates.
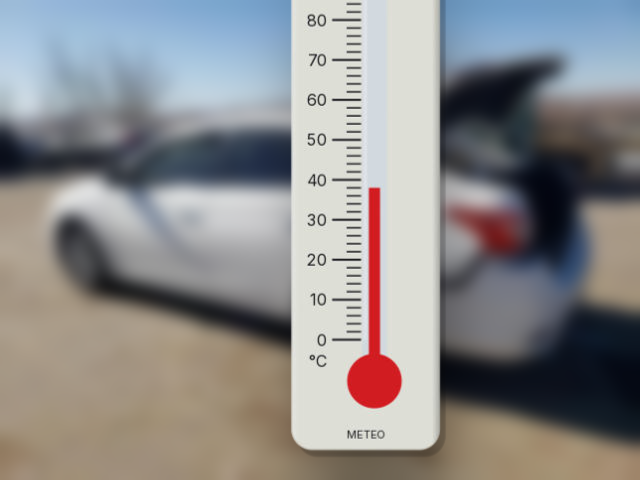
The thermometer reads 38 °C
